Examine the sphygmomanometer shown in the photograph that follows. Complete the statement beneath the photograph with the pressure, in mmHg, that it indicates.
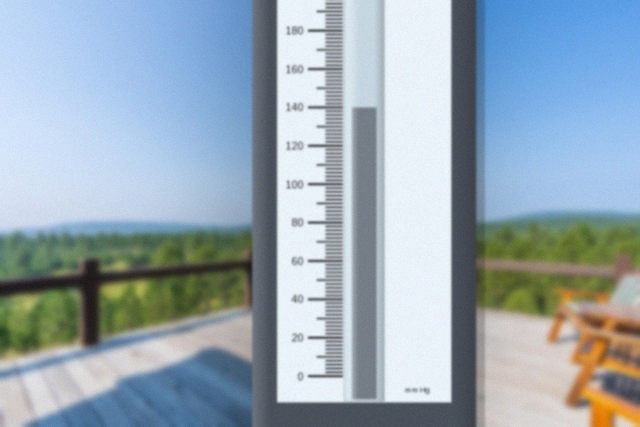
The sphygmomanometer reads 140 mmHg
